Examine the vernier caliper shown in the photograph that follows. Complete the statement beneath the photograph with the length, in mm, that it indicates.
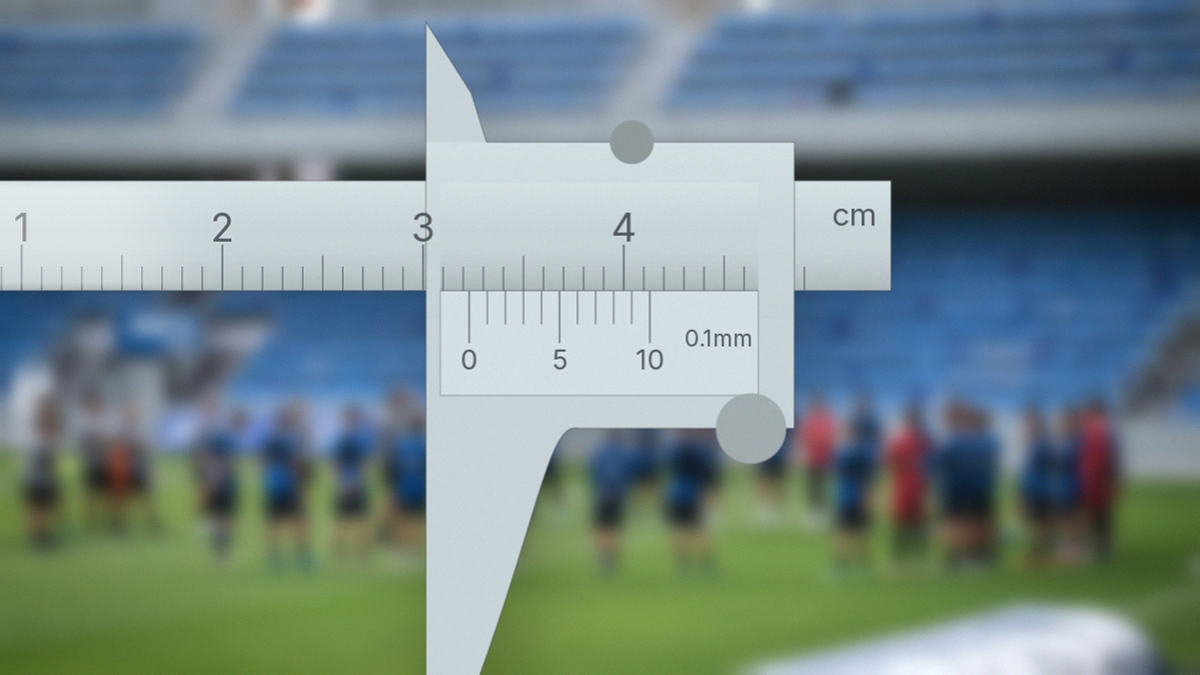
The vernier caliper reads 32.3 mm
